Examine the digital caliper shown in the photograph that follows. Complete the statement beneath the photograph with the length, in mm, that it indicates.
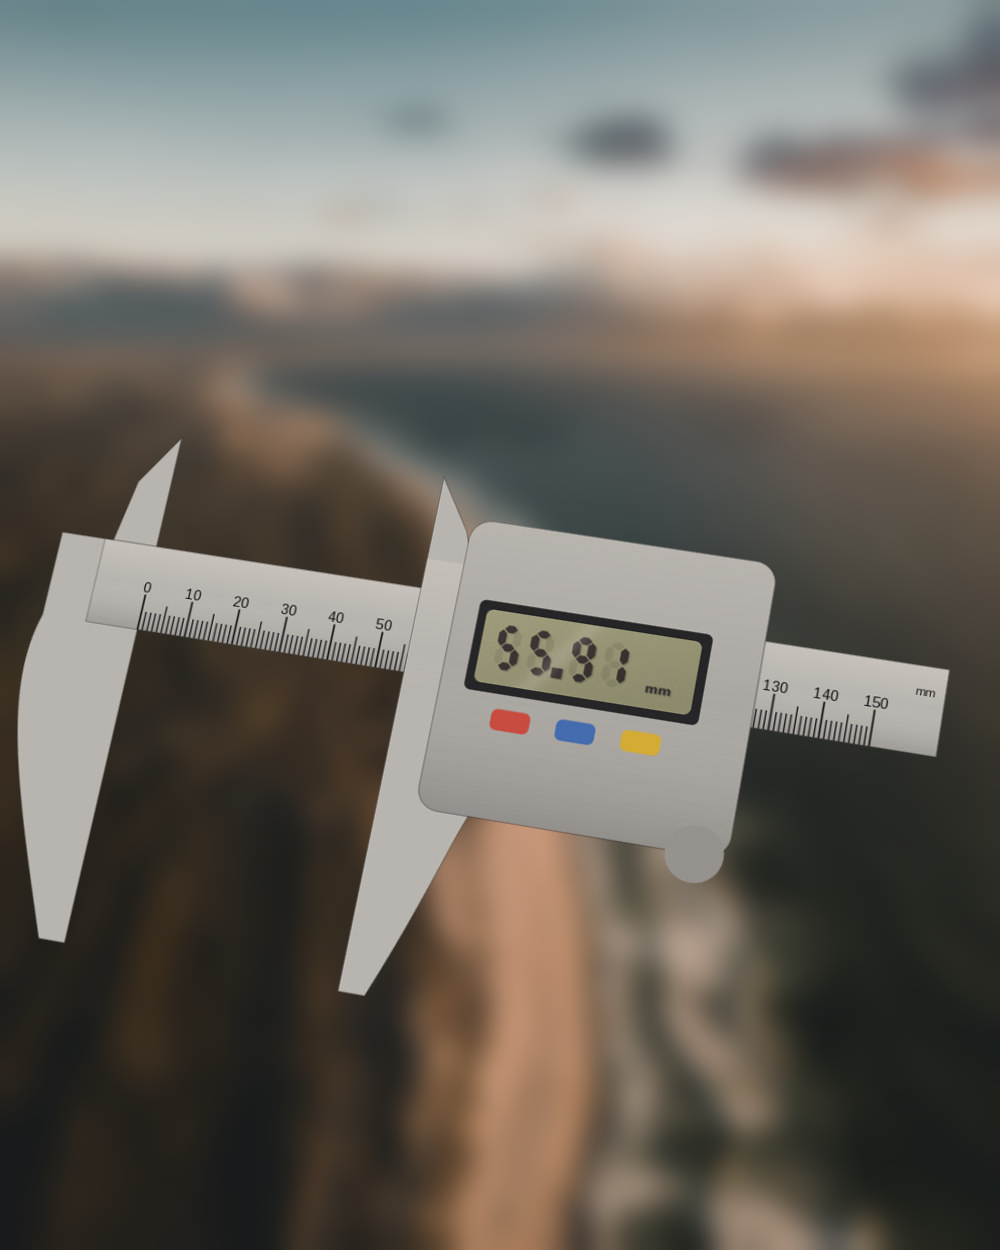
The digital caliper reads 55.91 mm
